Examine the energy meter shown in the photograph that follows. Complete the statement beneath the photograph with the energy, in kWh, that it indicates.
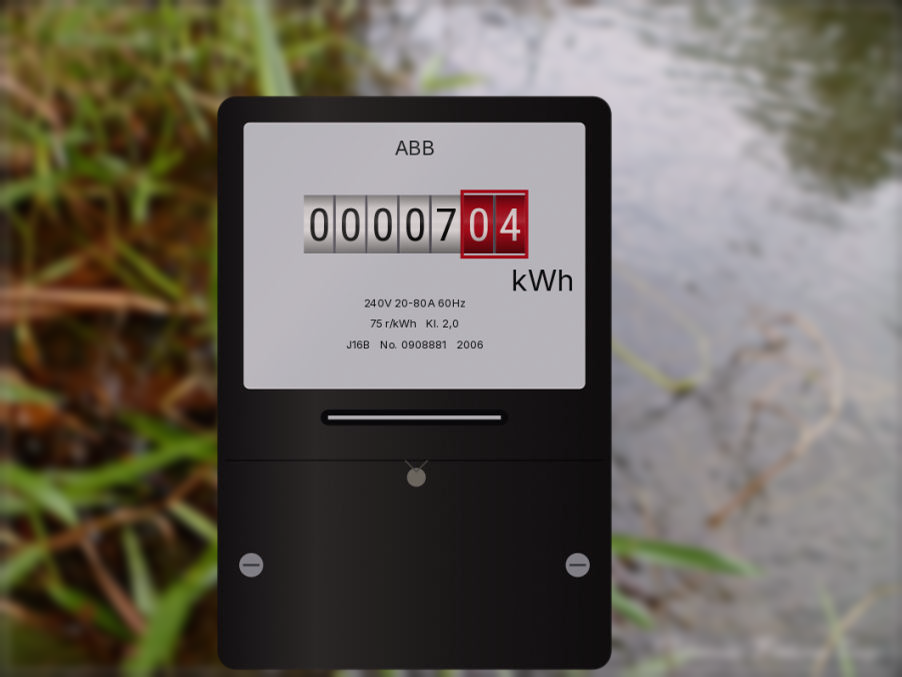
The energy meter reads 7.04 kWh
